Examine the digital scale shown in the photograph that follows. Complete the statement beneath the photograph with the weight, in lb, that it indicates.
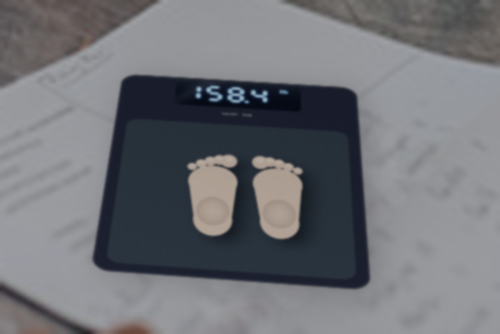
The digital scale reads 158.4 lb
